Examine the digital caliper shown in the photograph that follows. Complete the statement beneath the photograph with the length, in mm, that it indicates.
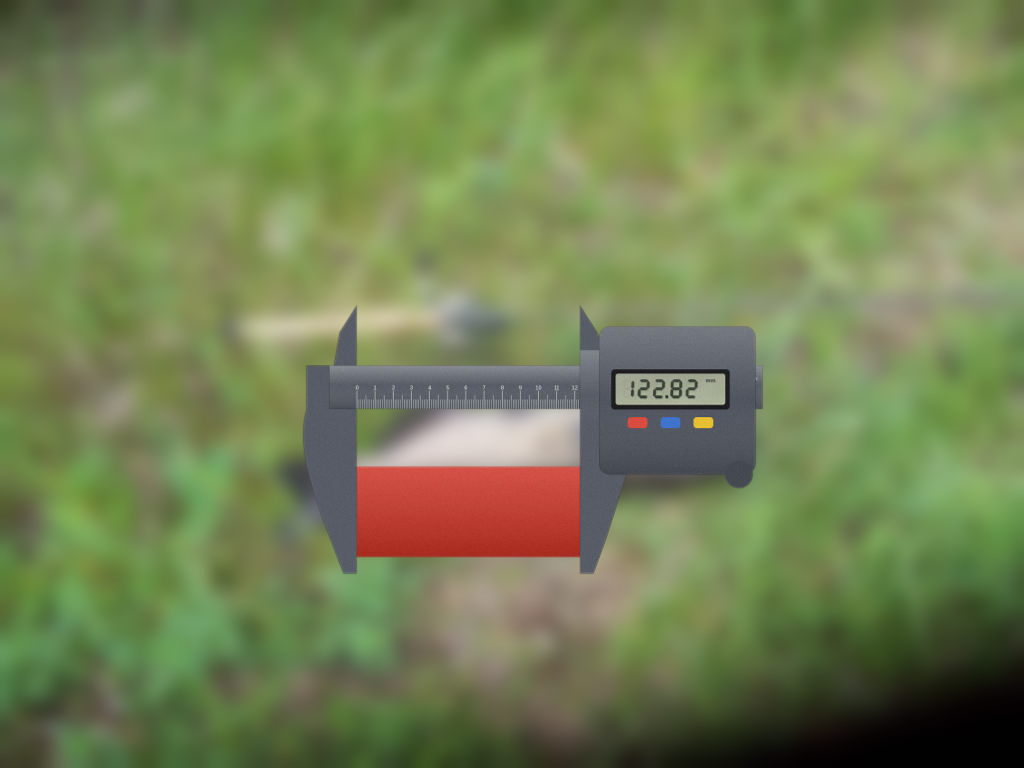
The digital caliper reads 122.82 mm
